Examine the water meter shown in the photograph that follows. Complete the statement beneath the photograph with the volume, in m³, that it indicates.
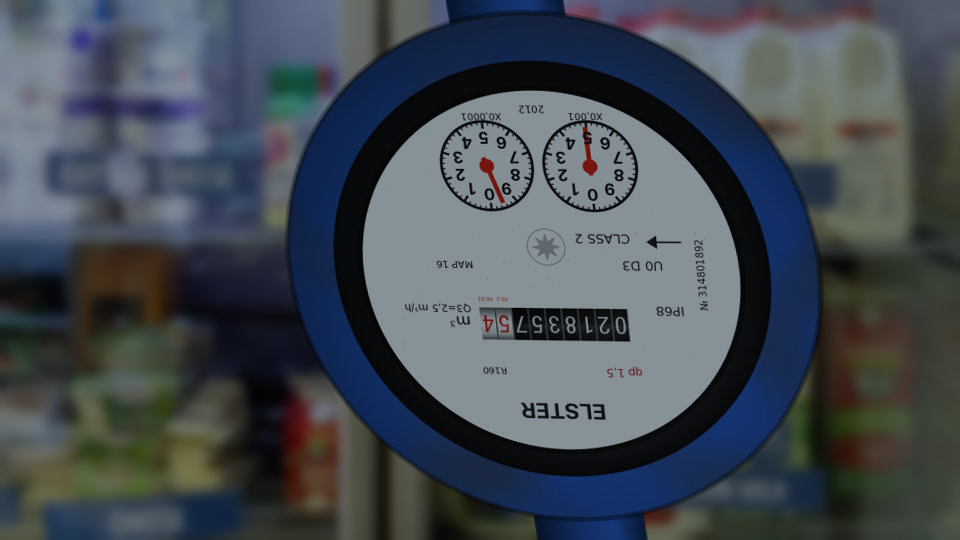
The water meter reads 218357.5449 m³
